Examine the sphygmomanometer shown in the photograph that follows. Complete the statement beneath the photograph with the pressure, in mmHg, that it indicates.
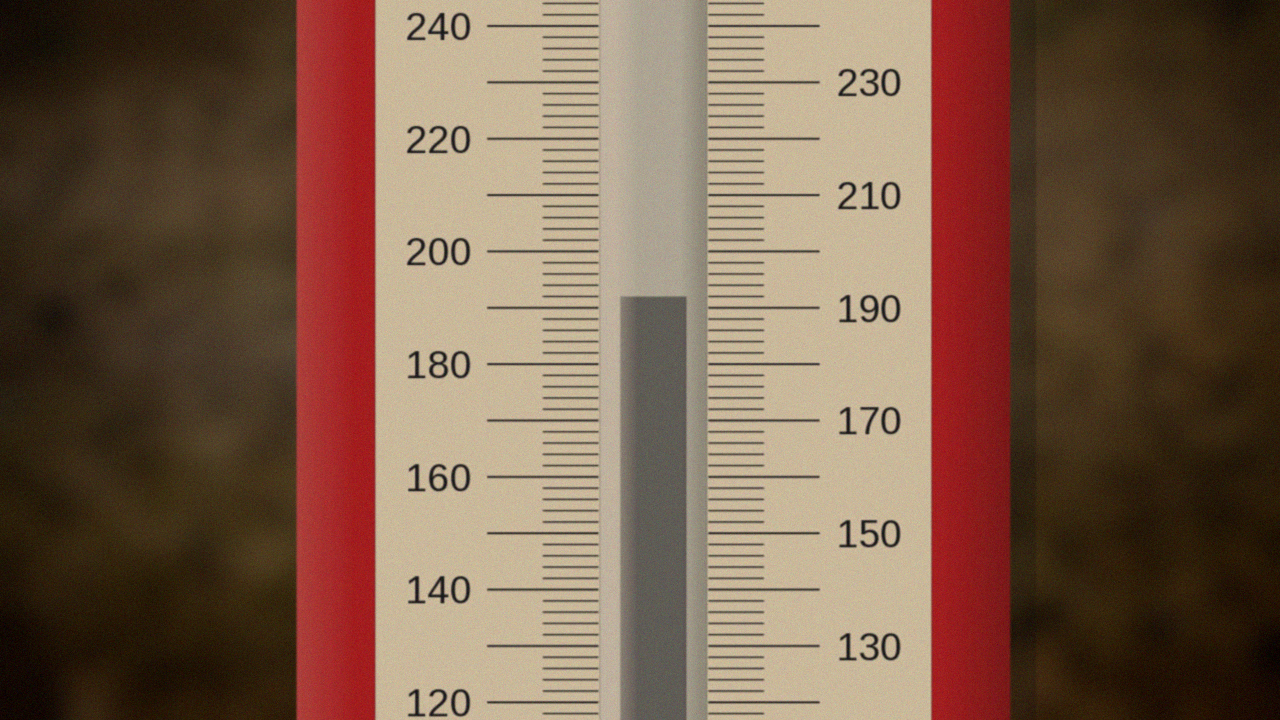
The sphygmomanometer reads 192 mmHg
